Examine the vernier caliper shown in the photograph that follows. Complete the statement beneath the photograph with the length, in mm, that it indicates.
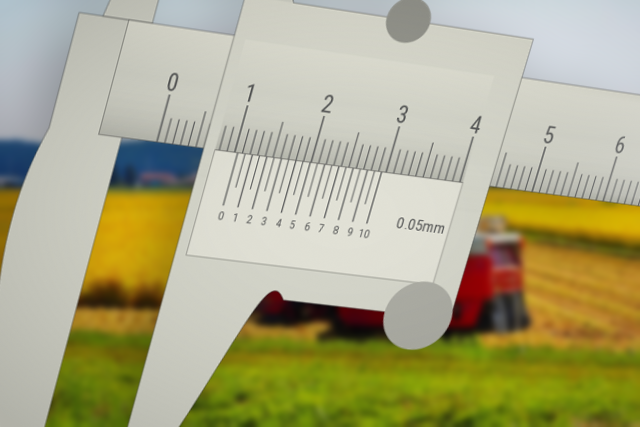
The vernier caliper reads 10.4 mm
